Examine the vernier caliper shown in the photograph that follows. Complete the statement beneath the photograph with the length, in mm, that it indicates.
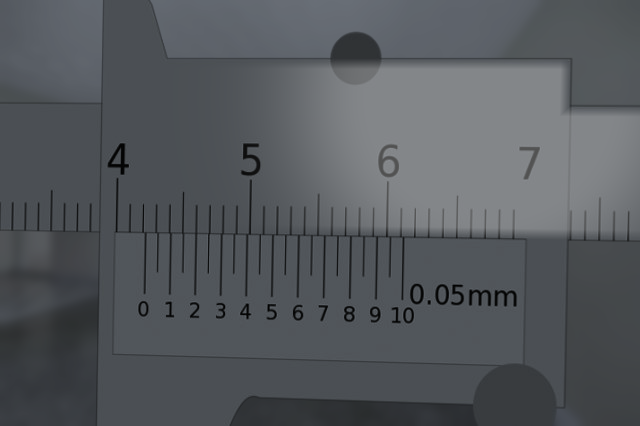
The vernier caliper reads 42.2 mm
